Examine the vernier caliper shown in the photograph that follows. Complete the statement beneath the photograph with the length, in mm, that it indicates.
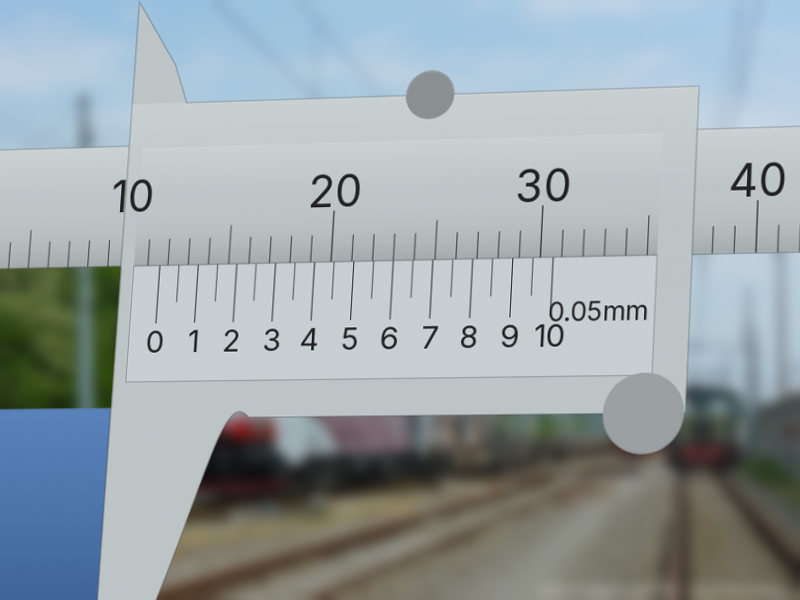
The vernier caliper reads 11.6 mm
